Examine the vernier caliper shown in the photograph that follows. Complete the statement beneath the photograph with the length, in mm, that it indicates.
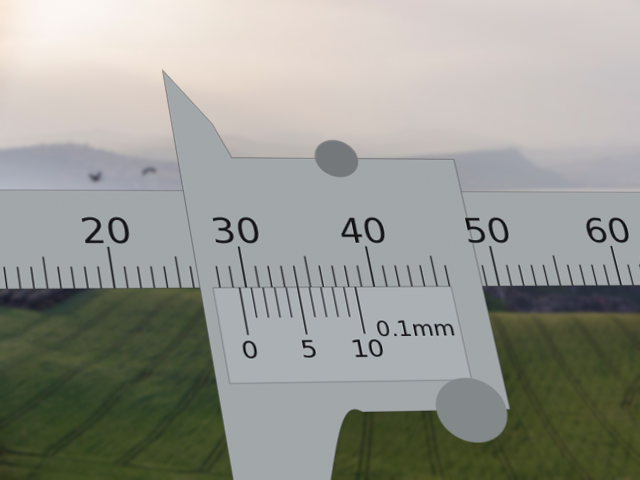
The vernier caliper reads 29.5 mm
